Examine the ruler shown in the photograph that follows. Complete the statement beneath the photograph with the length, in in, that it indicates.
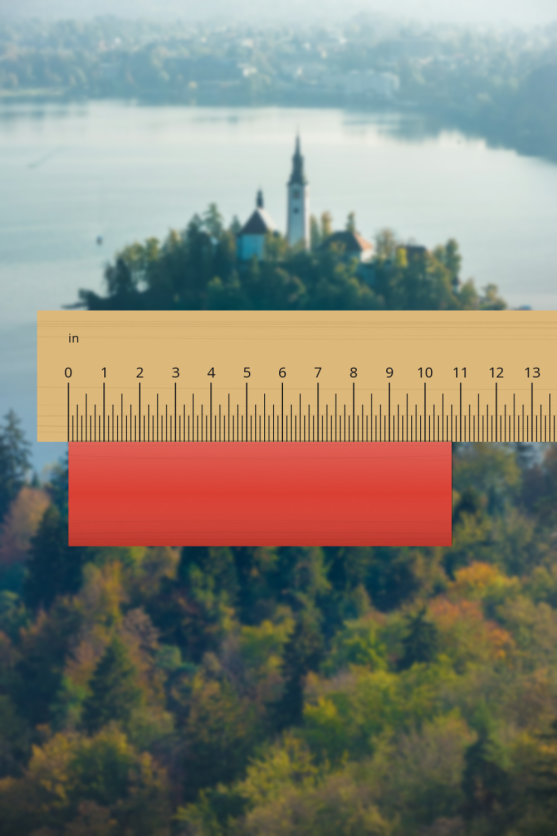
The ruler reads 10.75 in
